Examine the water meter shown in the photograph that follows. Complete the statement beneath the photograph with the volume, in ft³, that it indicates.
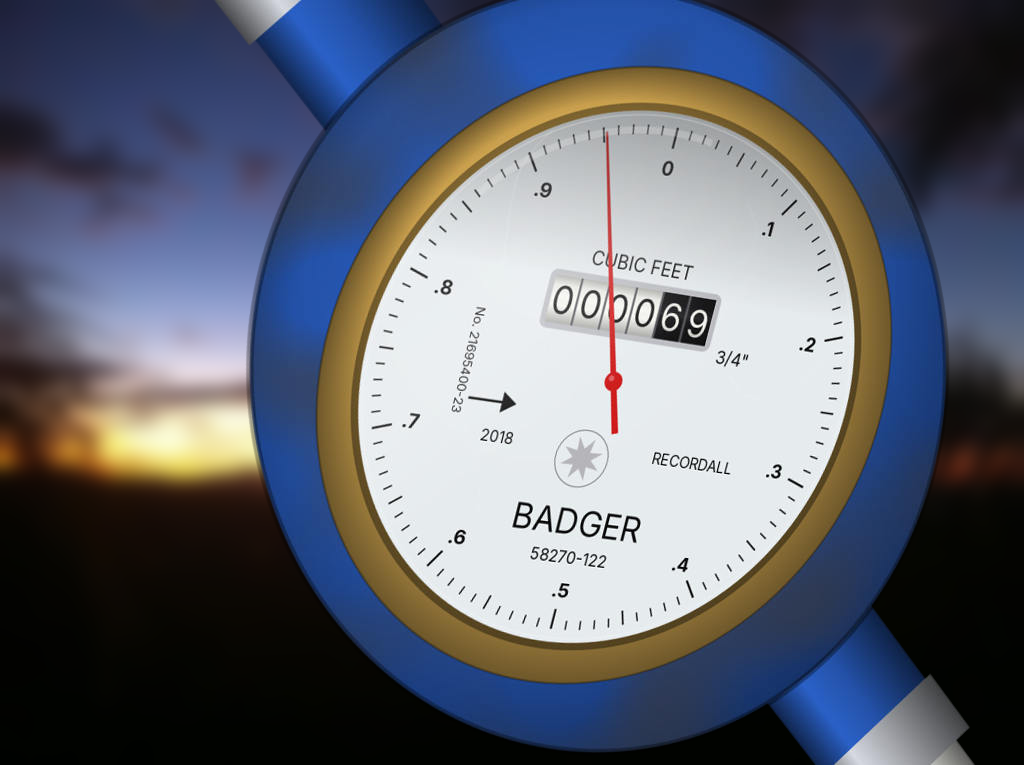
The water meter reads 68.95 ft³
